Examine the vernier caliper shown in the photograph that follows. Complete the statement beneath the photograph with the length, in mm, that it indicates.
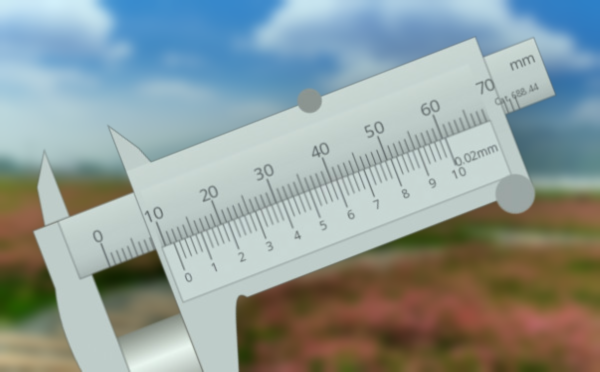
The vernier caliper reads 11.5 mm
